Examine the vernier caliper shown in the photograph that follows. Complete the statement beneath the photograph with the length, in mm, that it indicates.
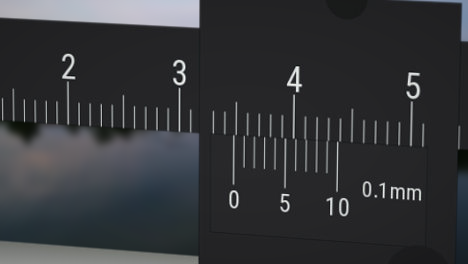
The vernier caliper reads 34.8 mm
